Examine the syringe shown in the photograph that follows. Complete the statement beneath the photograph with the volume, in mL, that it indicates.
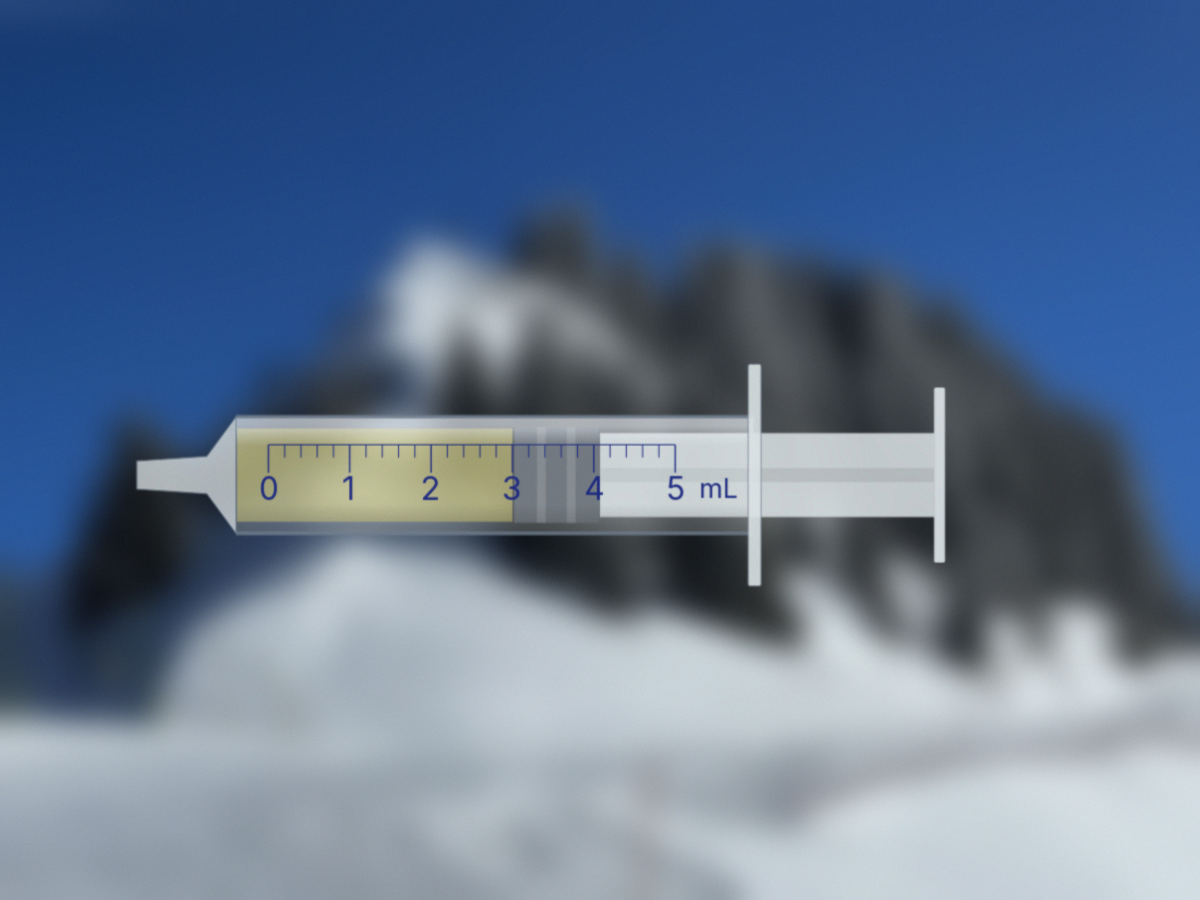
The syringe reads 3 mL
